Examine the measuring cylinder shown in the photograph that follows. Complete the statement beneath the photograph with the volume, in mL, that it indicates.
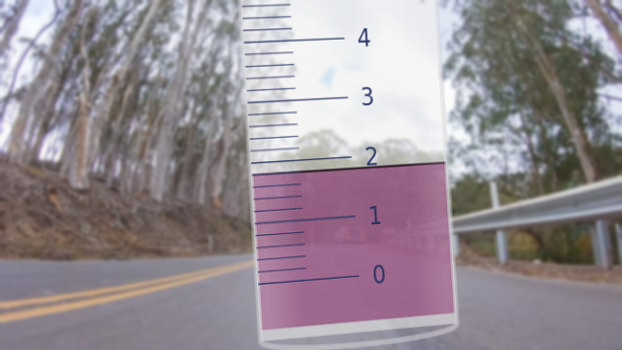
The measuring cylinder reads 1.8 mL
